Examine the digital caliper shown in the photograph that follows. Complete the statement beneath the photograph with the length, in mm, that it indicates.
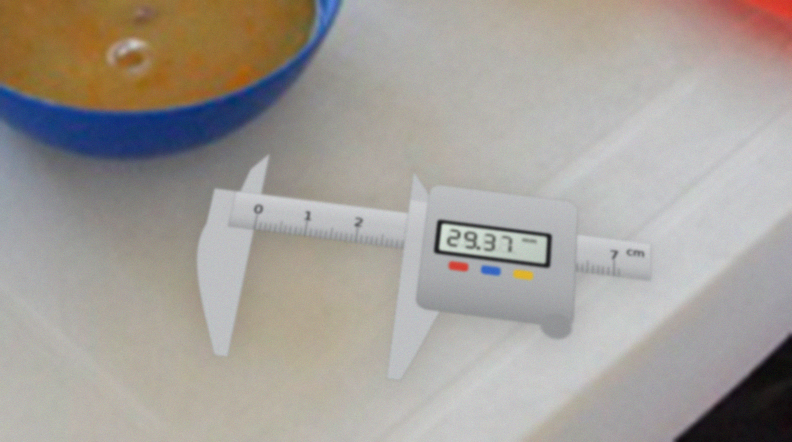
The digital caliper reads 29.37 mm
